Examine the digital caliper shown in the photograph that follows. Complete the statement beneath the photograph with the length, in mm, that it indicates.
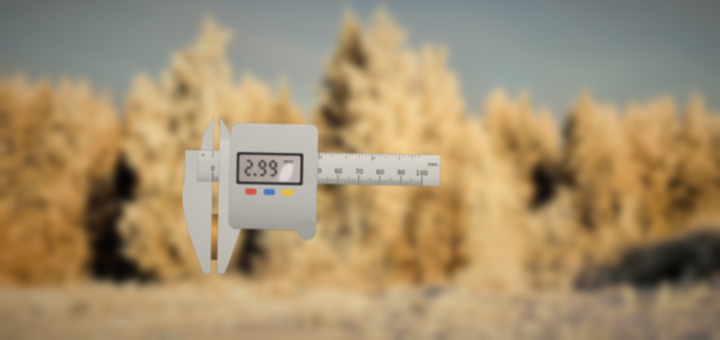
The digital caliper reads 2.99 mm
